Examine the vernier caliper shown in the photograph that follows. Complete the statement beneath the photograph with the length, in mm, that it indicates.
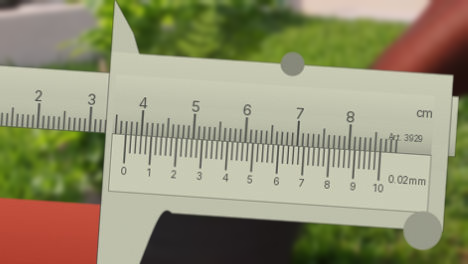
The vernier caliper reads 37.0 mm
